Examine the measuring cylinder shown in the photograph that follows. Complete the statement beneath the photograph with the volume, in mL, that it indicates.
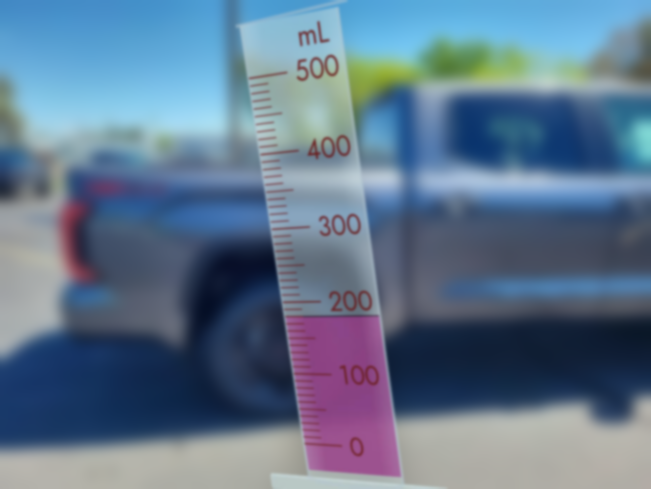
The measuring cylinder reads 180 mL
